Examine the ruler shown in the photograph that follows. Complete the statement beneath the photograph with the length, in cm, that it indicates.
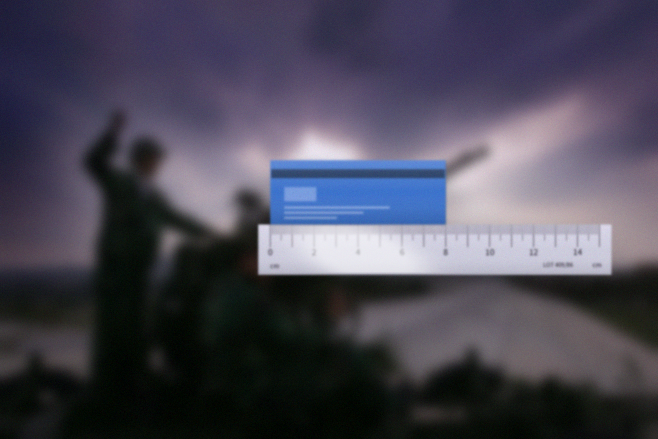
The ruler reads 8 cm
